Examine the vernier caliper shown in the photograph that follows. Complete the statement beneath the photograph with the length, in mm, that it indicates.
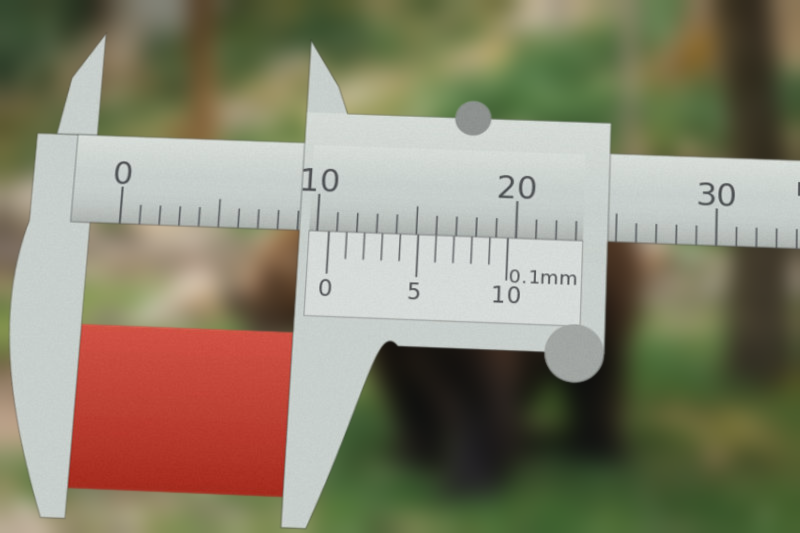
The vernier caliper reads 10.6 mm
